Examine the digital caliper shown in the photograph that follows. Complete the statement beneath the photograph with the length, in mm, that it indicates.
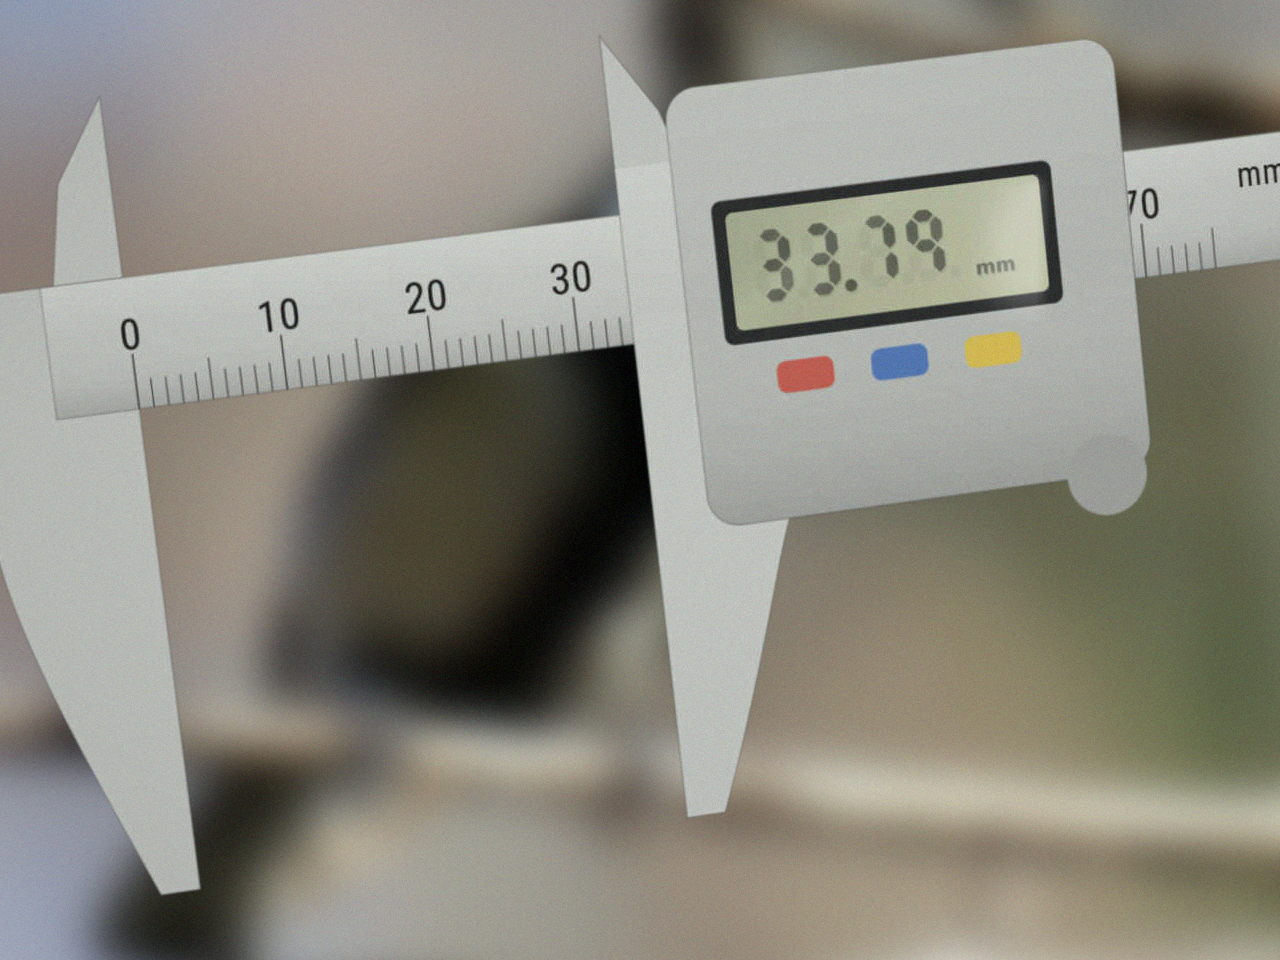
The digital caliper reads 33.79 mm
